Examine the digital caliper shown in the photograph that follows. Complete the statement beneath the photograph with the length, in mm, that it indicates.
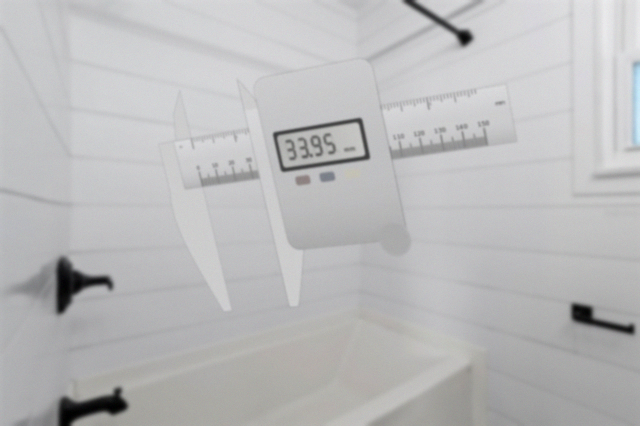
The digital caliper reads 33.95 mm
